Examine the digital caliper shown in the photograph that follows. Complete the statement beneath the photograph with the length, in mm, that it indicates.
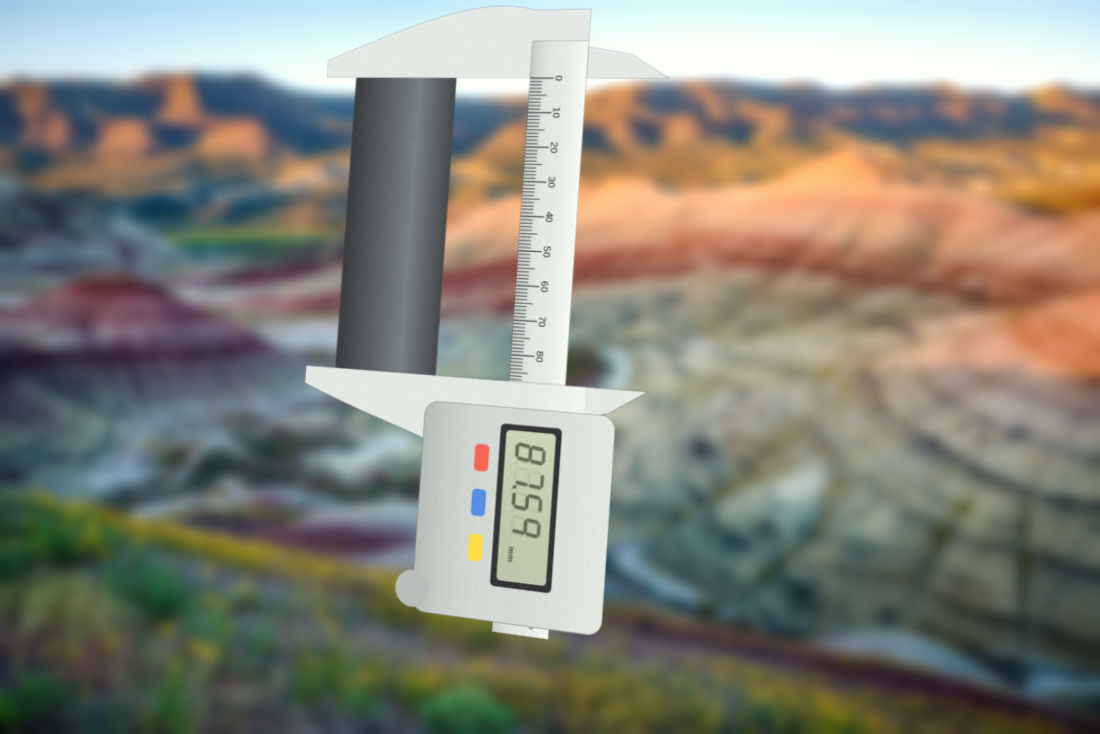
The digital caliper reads 87.59 mm
